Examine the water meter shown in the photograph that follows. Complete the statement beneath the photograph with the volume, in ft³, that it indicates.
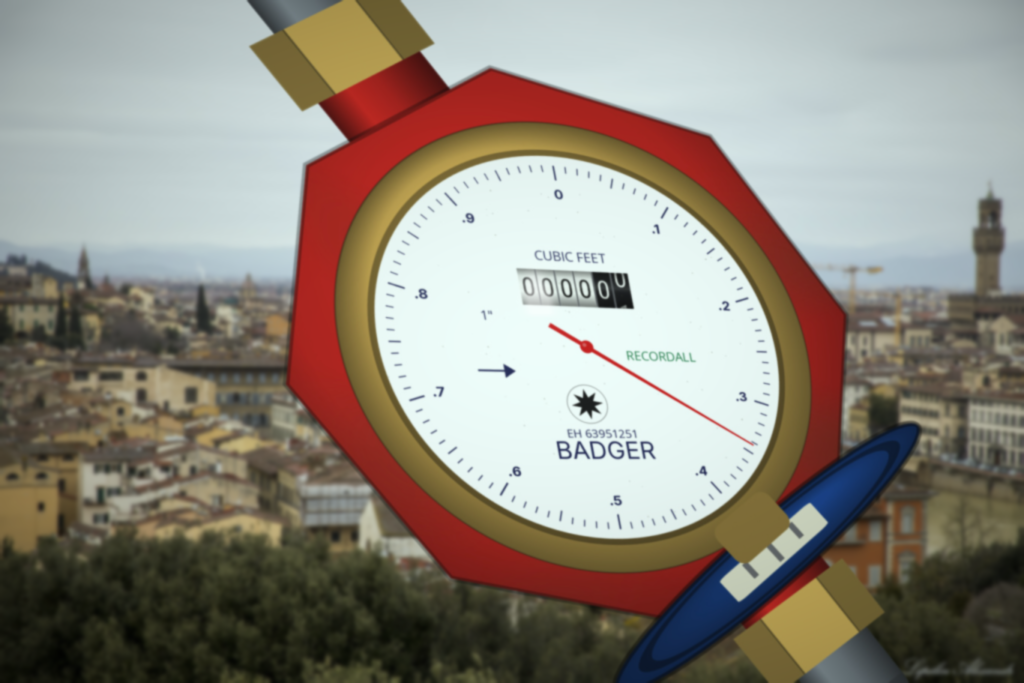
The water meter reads 0.34 ft³
